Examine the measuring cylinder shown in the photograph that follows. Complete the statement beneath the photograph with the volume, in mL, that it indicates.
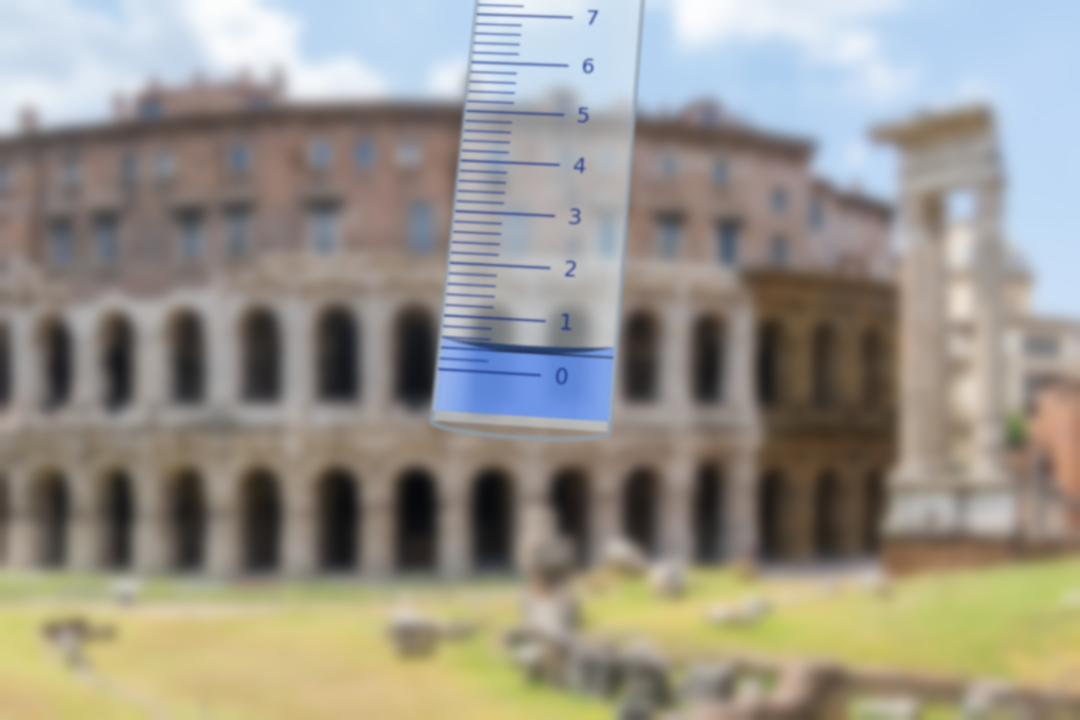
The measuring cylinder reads 0.4 mL
